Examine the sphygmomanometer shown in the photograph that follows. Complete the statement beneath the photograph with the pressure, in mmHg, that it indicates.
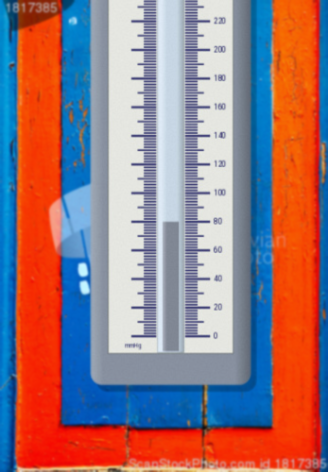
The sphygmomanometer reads 80 mmHg
